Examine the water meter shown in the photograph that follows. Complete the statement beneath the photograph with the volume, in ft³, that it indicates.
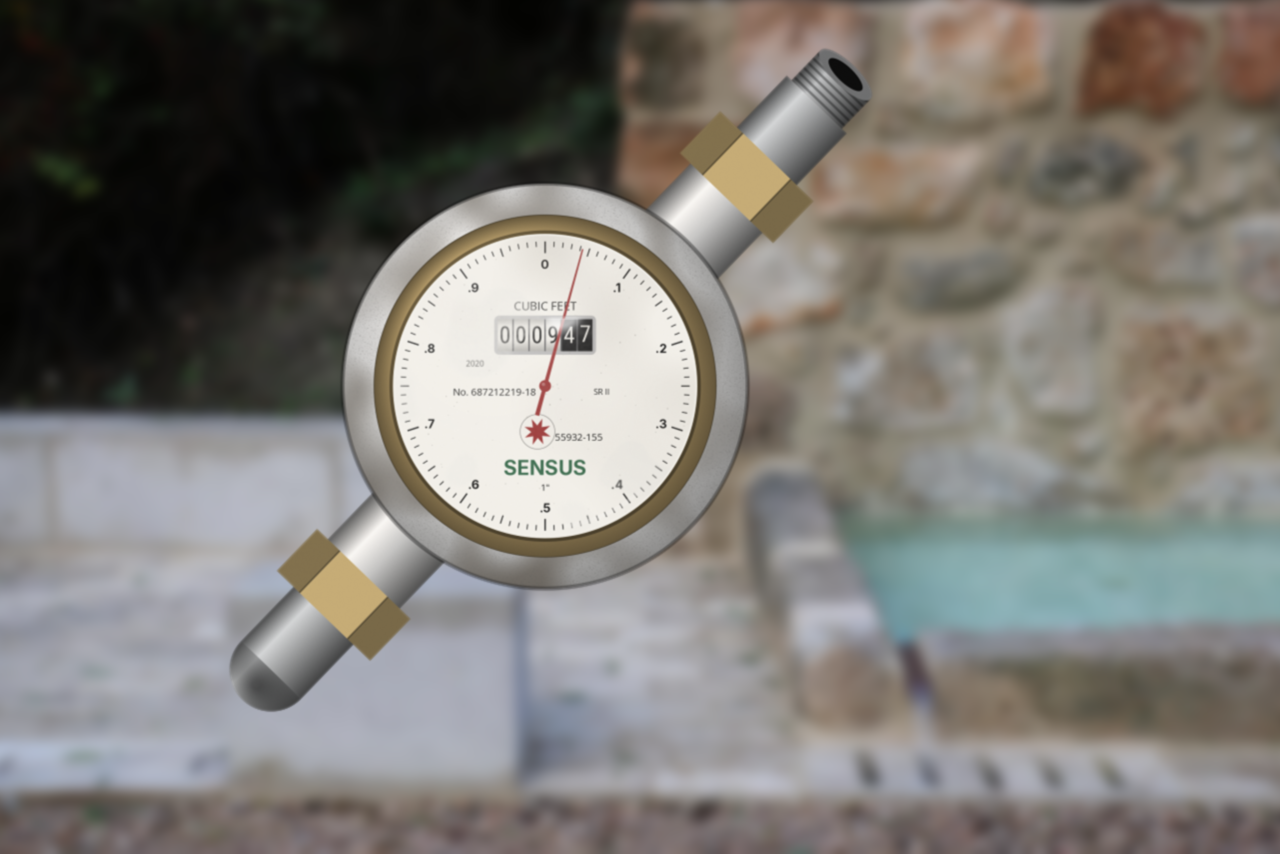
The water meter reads 947.04 ft³
